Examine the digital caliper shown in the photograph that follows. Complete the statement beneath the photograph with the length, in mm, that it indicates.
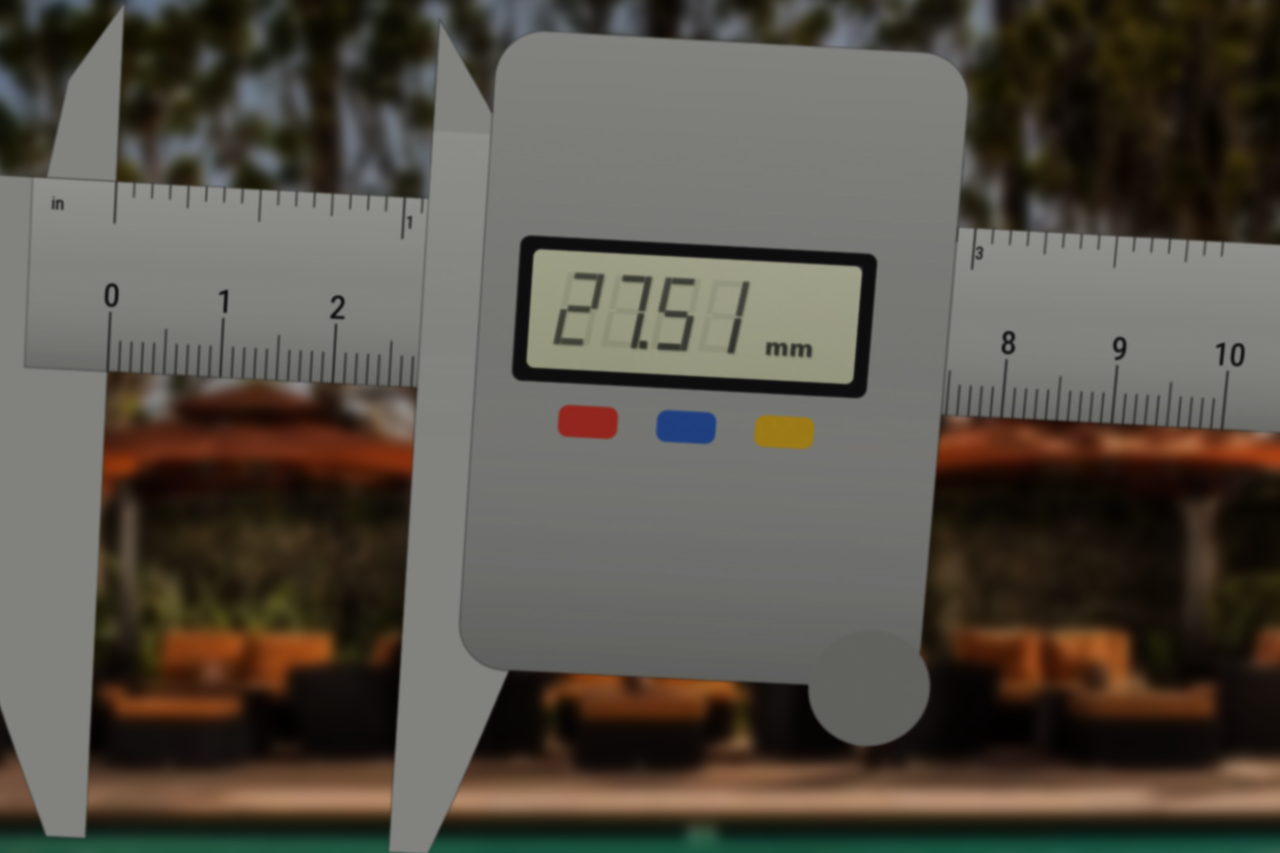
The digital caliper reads 27.51 mm
